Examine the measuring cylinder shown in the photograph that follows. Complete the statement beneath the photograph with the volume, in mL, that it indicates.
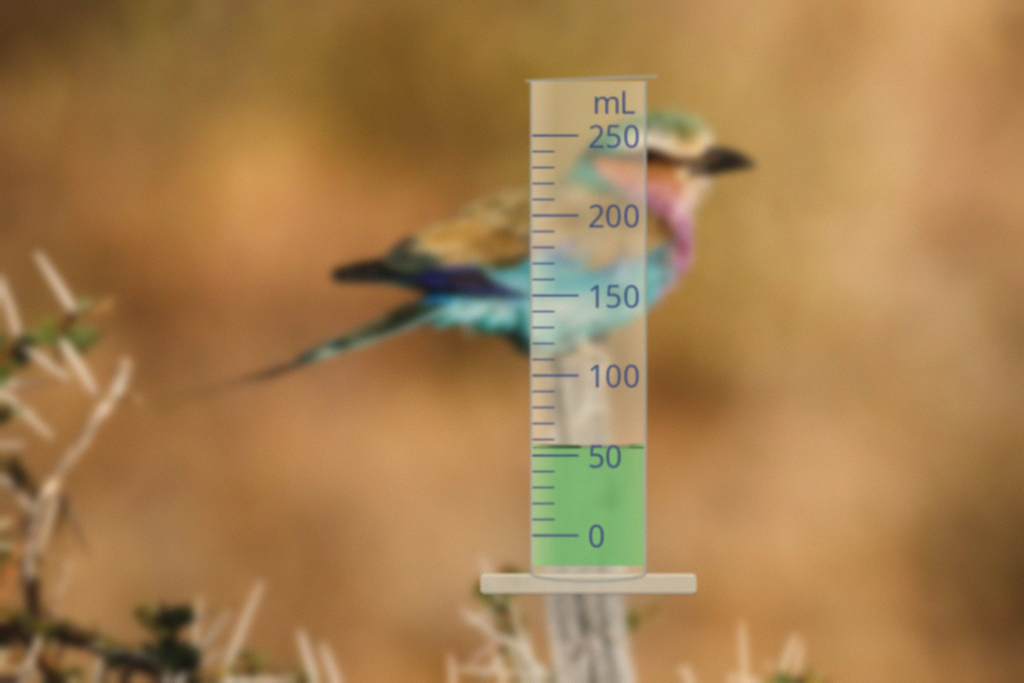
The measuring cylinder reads 55 mL
